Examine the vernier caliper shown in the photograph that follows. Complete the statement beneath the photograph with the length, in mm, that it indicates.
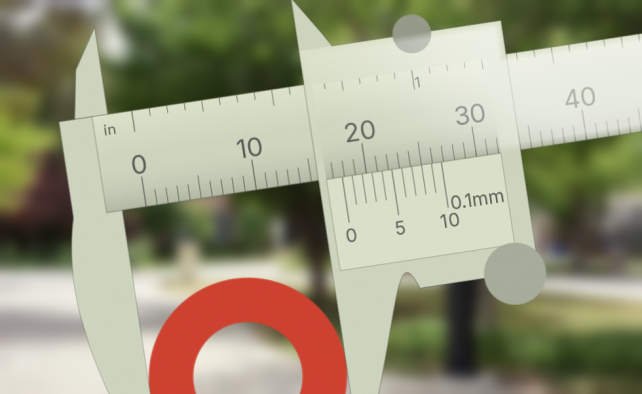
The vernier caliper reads 17.8 mm
